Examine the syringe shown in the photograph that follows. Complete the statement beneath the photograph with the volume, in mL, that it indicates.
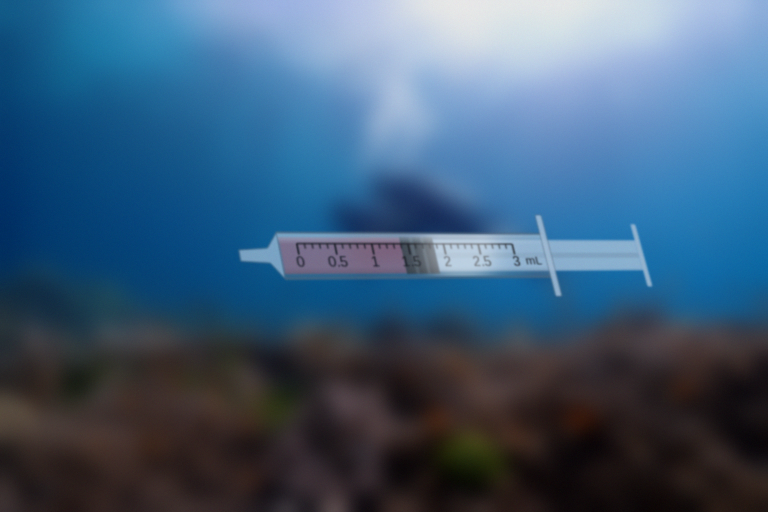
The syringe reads 1.4 mL
